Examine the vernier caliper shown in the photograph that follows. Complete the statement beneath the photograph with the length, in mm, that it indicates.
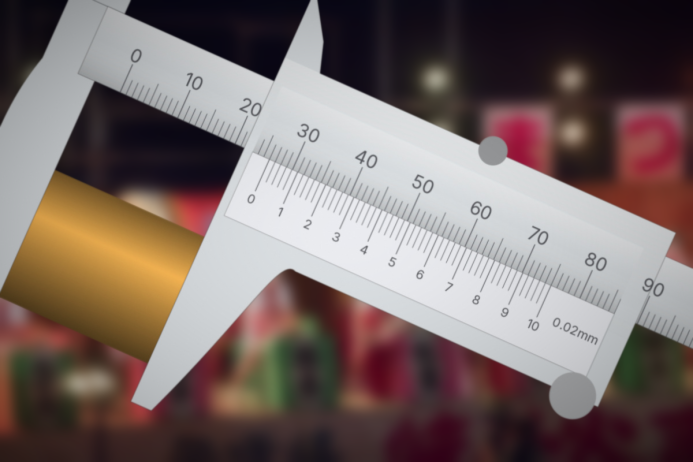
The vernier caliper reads 26.0 mm
